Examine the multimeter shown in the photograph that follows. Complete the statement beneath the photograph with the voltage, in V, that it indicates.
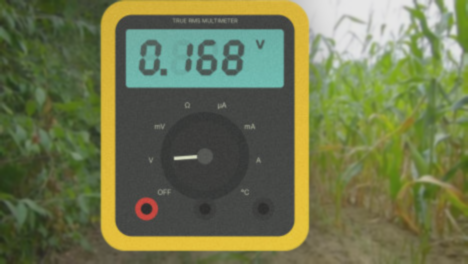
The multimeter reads 0.168 V
